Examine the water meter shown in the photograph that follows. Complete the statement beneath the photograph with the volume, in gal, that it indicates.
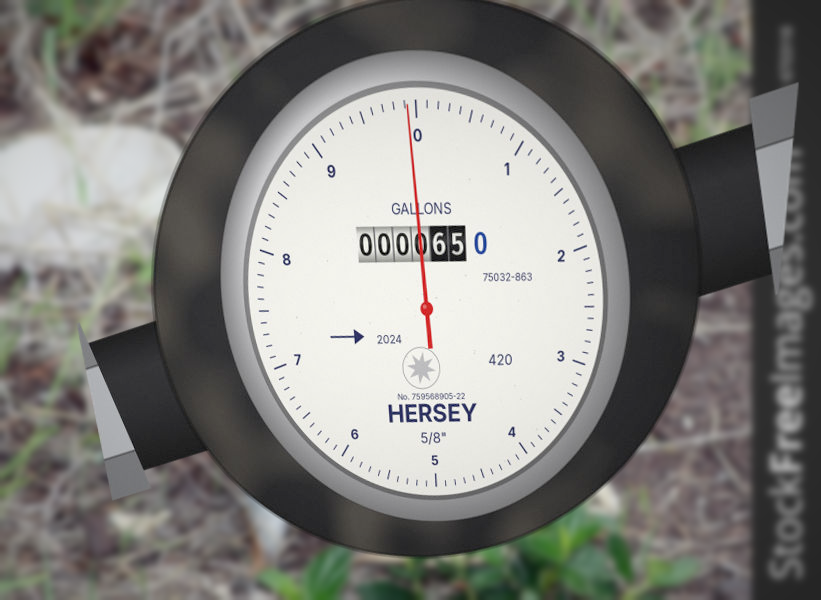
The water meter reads 649.9 gal
